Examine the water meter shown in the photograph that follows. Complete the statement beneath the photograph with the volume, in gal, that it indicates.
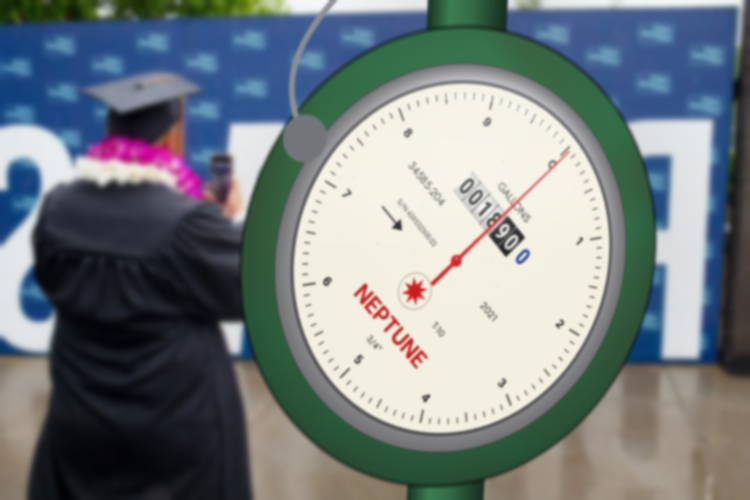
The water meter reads 18900.0 gal
